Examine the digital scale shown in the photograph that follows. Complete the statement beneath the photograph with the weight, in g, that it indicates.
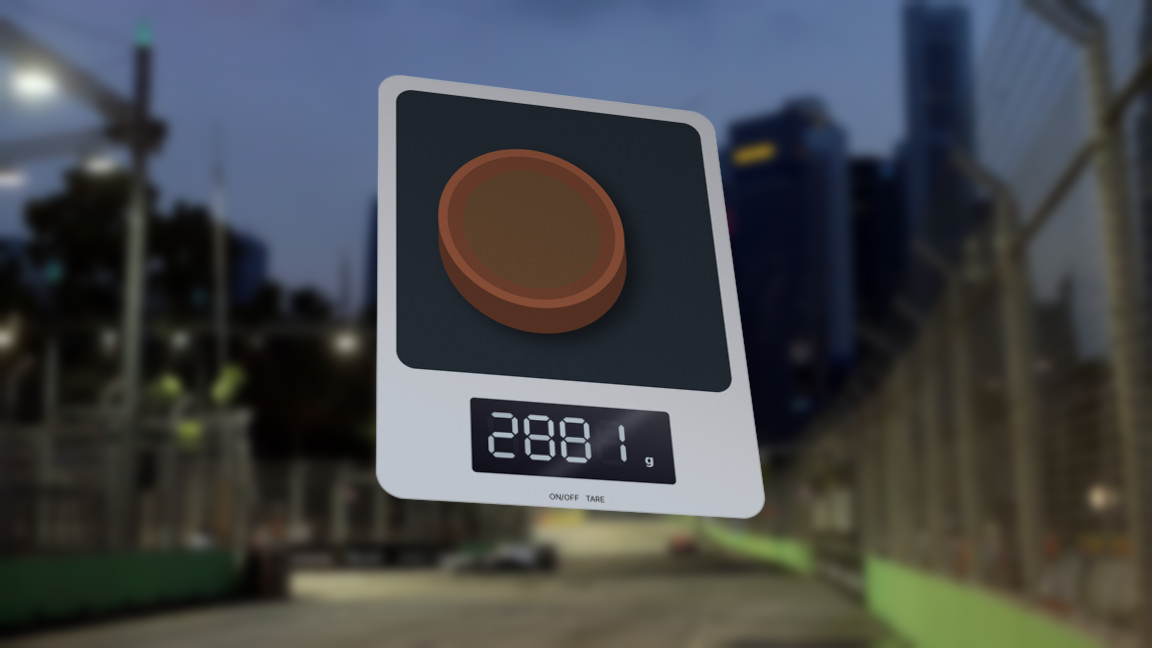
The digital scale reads 2881 g
